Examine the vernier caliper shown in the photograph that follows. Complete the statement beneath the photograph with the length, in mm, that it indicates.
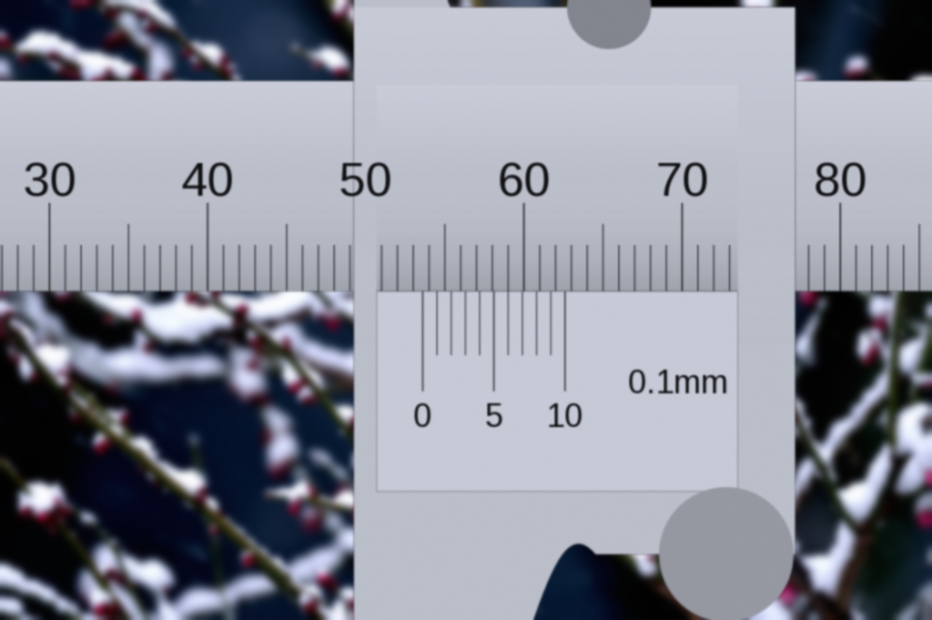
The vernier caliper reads 53.6 mm
